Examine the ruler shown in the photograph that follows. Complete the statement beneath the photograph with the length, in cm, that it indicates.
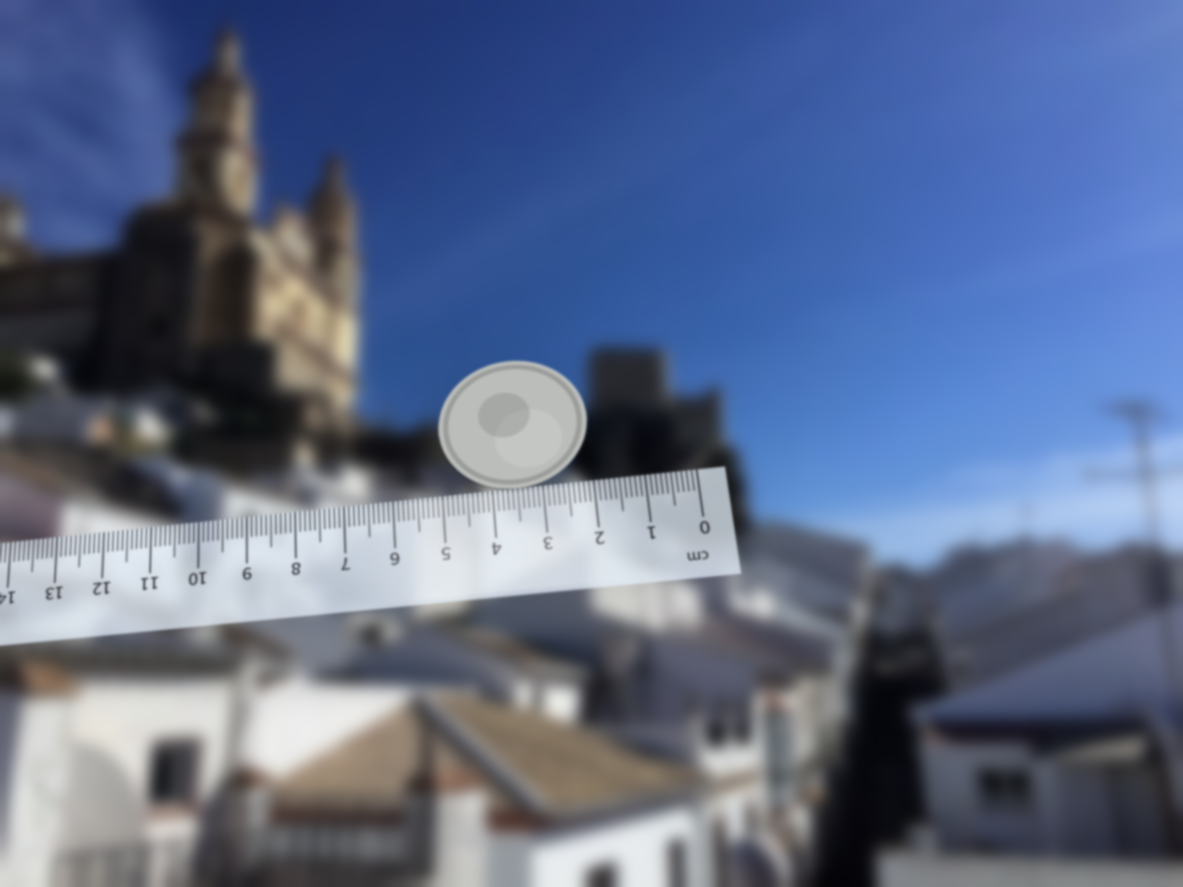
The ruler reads 3 cm
